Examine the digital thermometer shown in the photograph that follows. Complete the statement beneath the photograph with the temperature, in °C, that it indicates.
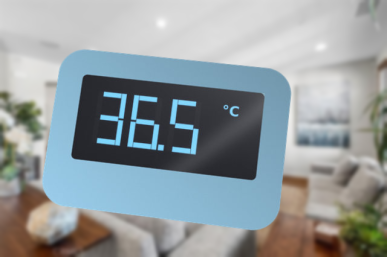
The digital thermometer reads 36.5 °C
